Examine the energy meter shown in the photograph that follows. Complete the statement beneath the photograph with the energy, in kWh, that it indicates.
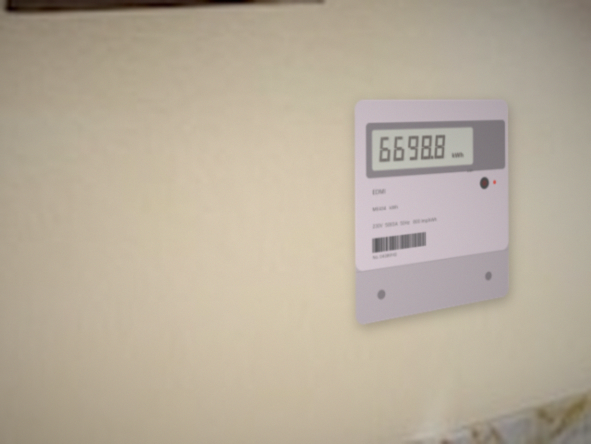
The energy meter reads 6698.8 kWh
